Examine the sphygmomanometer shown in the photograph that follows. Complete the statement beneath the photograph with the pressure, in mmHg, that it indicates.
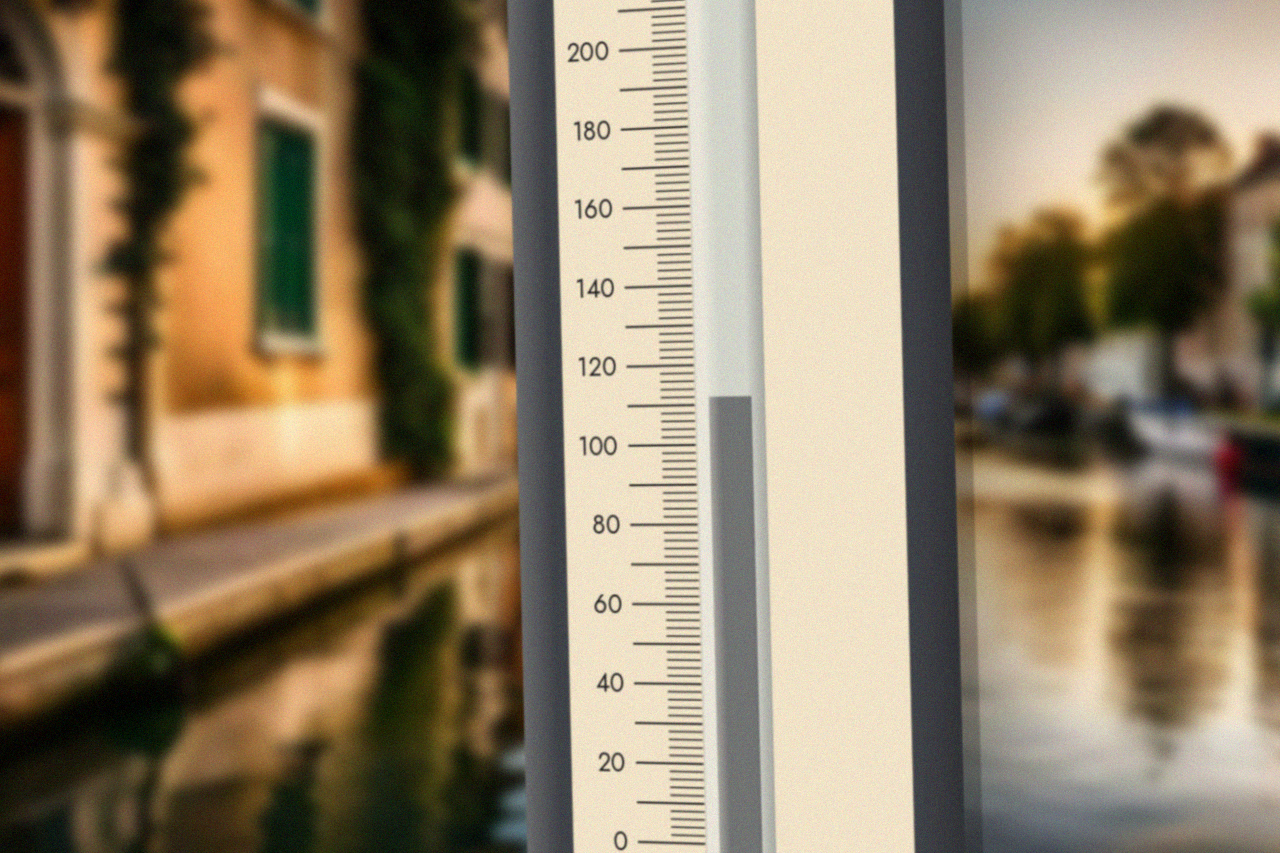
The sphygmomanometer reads 112 mmHg
